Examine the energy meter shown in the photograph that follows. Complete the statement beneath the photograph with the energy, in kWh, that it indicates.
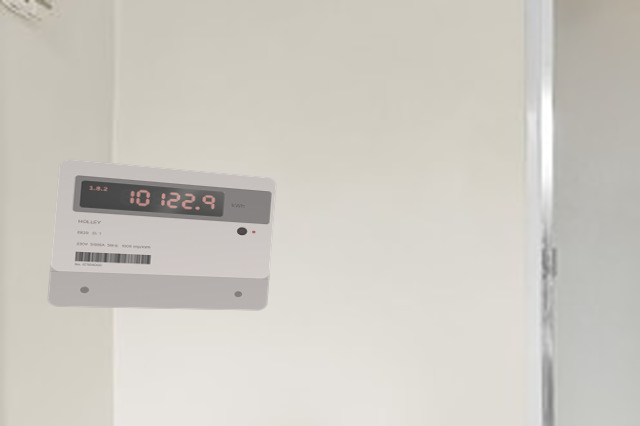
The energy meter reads 10122.9 kWh
